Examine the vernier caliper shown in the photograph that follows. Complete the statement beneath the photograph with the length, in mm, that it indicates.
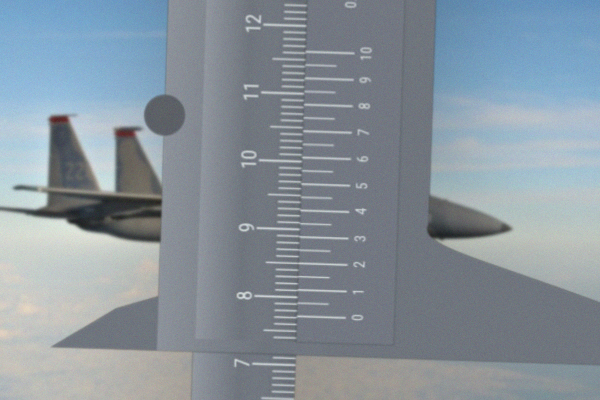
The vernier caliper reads 77.2 mm
